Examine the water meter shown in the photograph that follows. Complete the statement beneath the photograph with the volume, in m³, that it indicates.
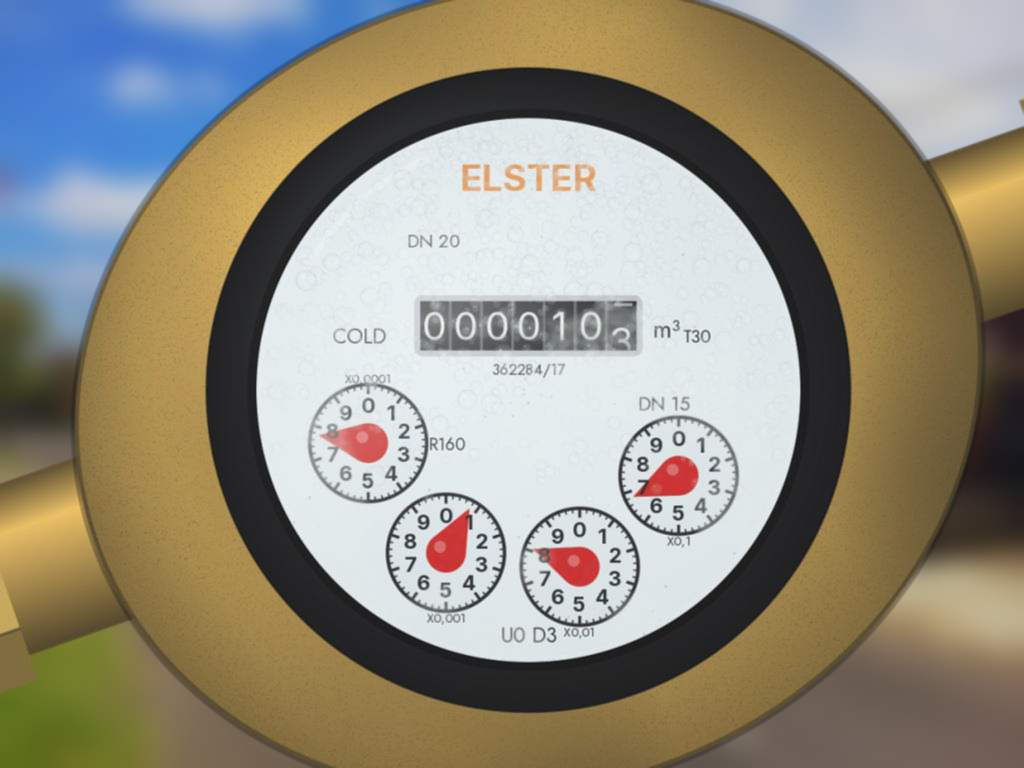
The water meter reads 102.6807 m³
